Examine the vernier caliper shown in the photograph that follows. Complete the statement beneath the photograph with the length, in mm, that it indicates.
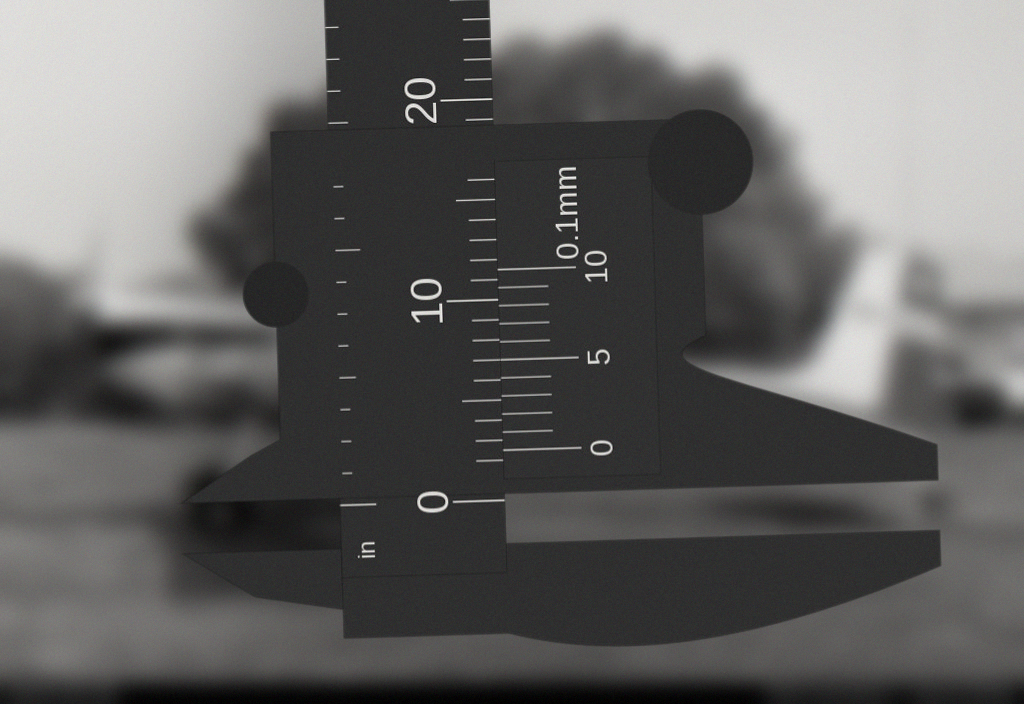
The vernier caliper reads 2.5 mm
